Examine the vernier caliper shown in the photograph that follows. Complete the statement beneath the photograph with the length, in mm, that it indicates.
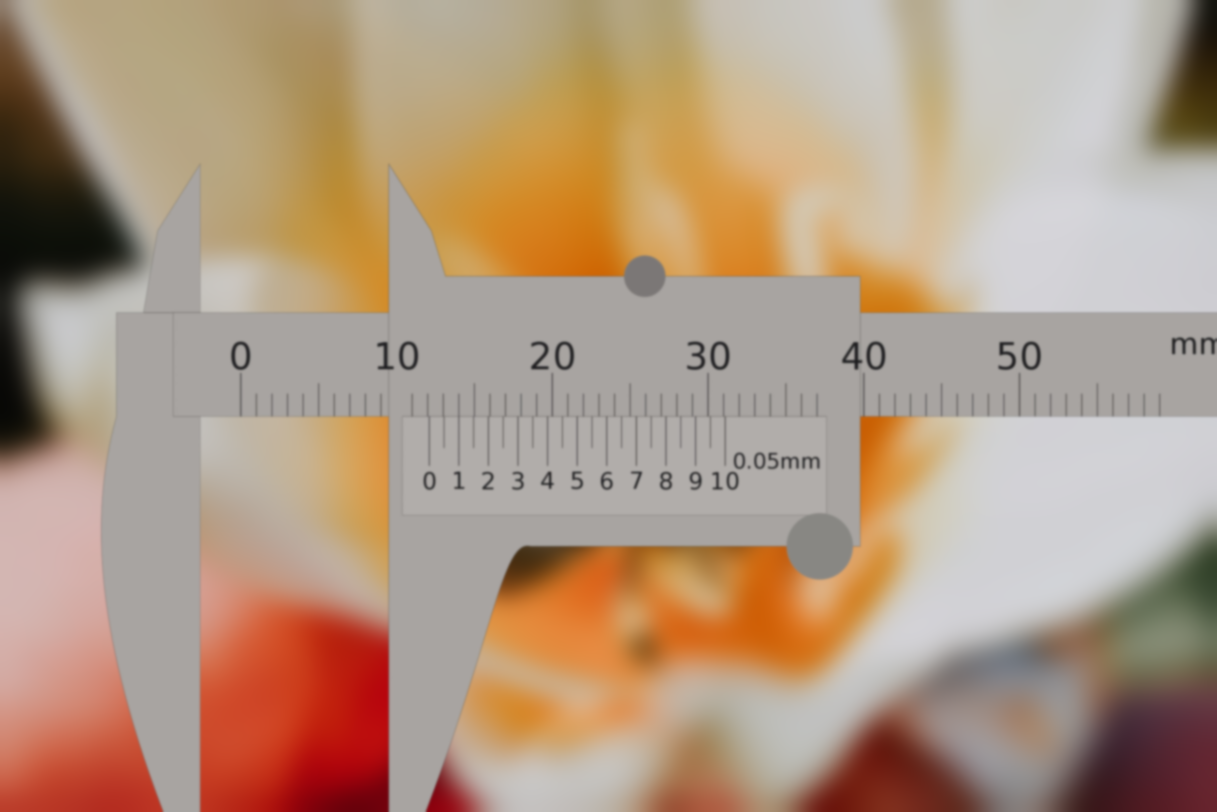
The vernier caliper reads 12.1 mm
